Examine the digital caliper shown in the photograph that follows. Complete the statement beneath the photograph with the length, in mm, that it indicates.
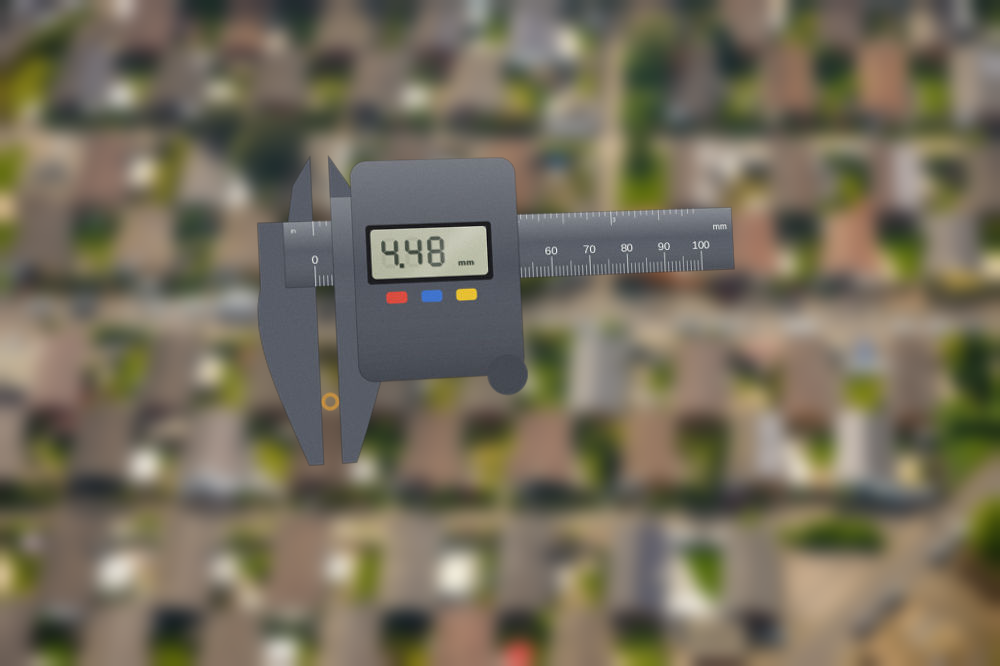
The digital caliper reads 4.48 mm
